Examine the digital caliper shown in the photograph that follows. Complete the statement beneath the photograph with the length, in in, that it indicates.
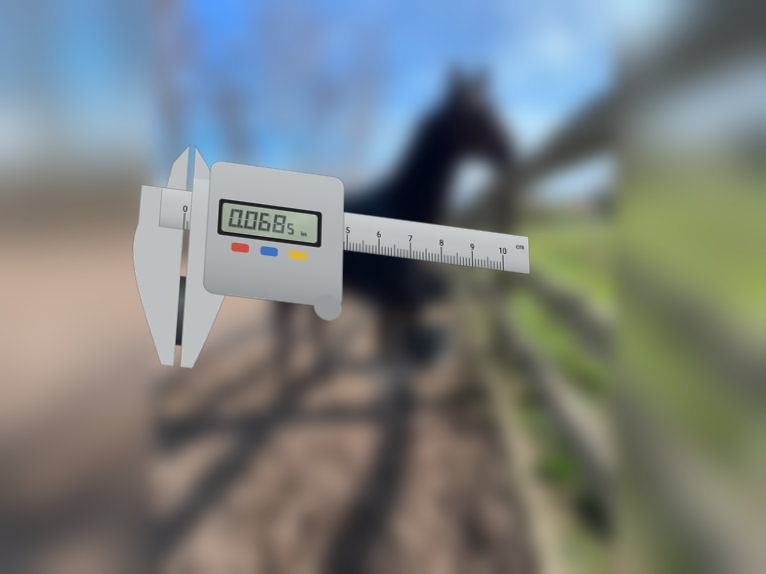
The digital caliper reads 0.0685 in
